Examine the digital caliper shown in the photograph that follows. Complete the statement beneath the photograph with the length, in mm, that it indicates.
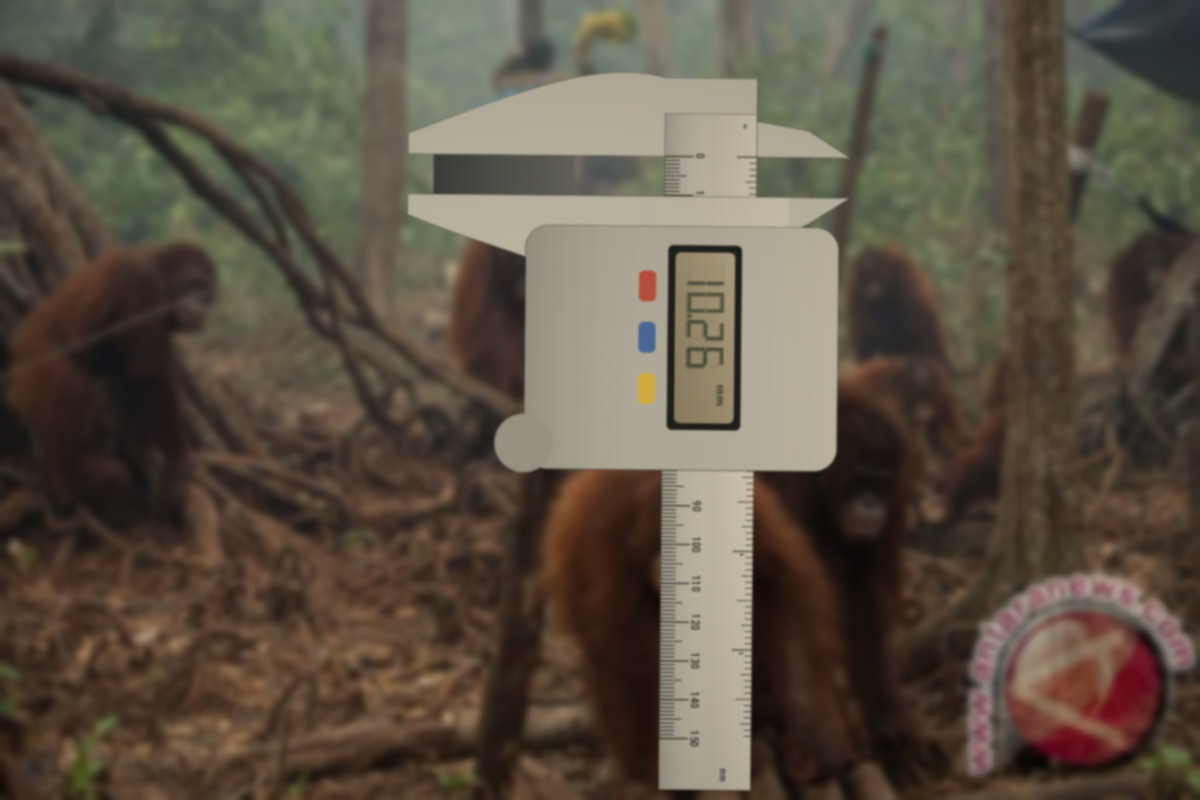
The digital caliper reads 10.26 mm
